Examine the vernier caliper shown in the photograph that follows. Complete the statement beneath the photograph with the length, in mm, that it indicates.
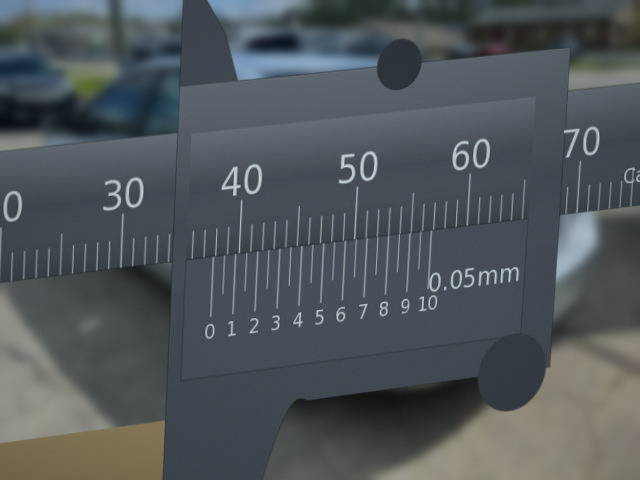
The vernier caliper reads 37.8 mm
